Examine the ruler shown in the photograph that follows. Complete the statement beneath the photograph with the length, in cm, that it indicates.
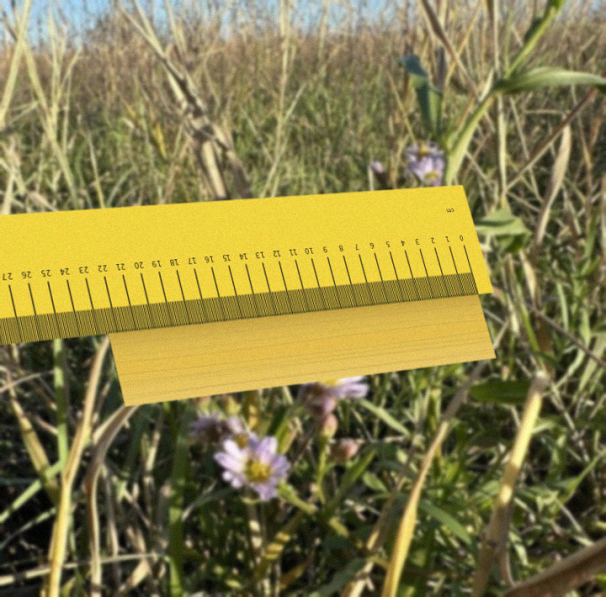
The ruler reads 22.5 cm
